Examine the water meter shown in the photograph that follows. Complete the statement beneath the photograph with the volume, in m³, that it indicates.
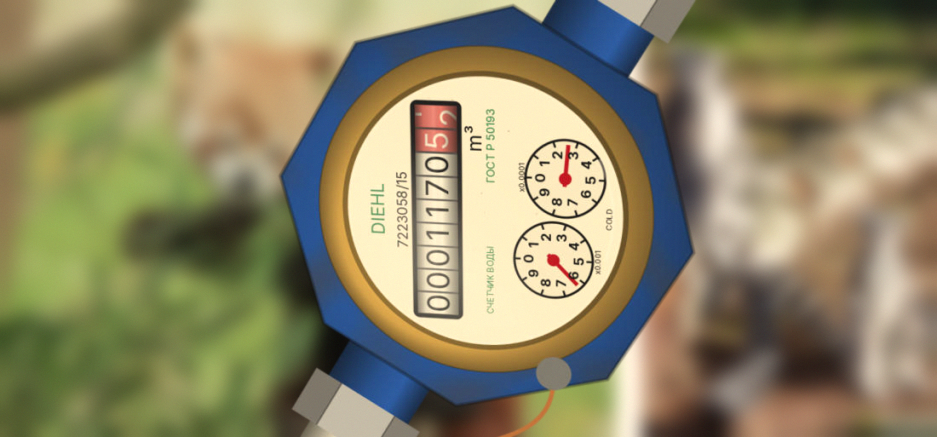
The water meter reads 1170.5162 m³
